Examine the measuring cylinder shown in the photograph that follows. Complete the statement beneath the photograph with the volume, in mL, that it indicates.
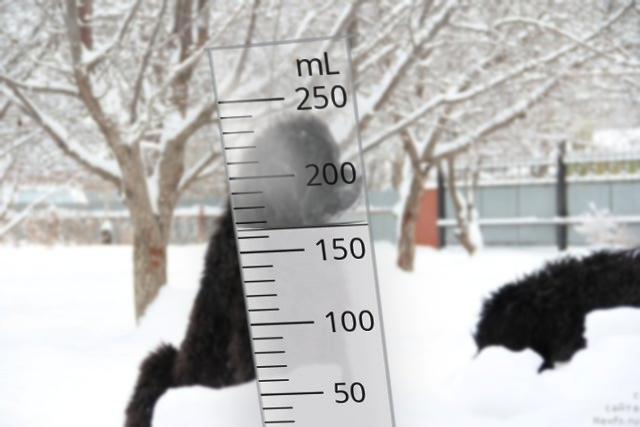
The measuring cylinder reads 165 mL
